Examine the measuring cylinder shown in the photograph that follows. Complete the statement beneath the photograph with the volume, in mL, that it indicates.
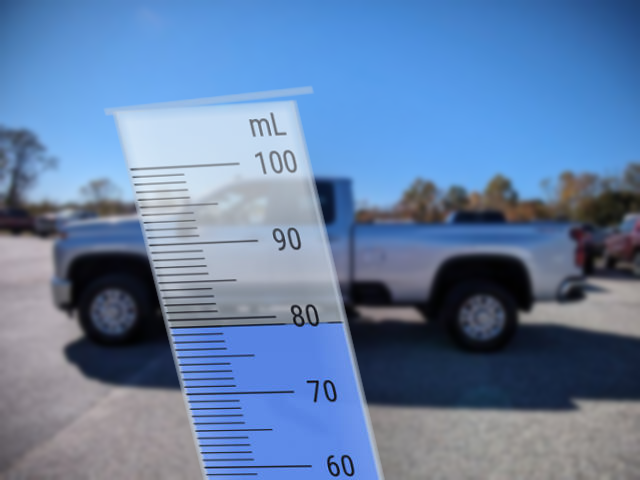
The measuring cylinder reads 79 mL
